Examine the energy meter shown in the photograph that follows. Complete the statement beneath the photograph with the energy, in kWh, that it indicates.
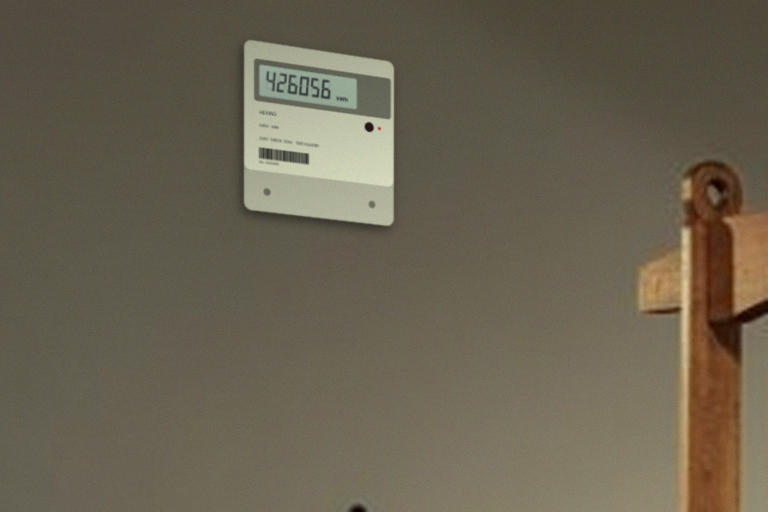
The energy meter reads 426056 kWh
